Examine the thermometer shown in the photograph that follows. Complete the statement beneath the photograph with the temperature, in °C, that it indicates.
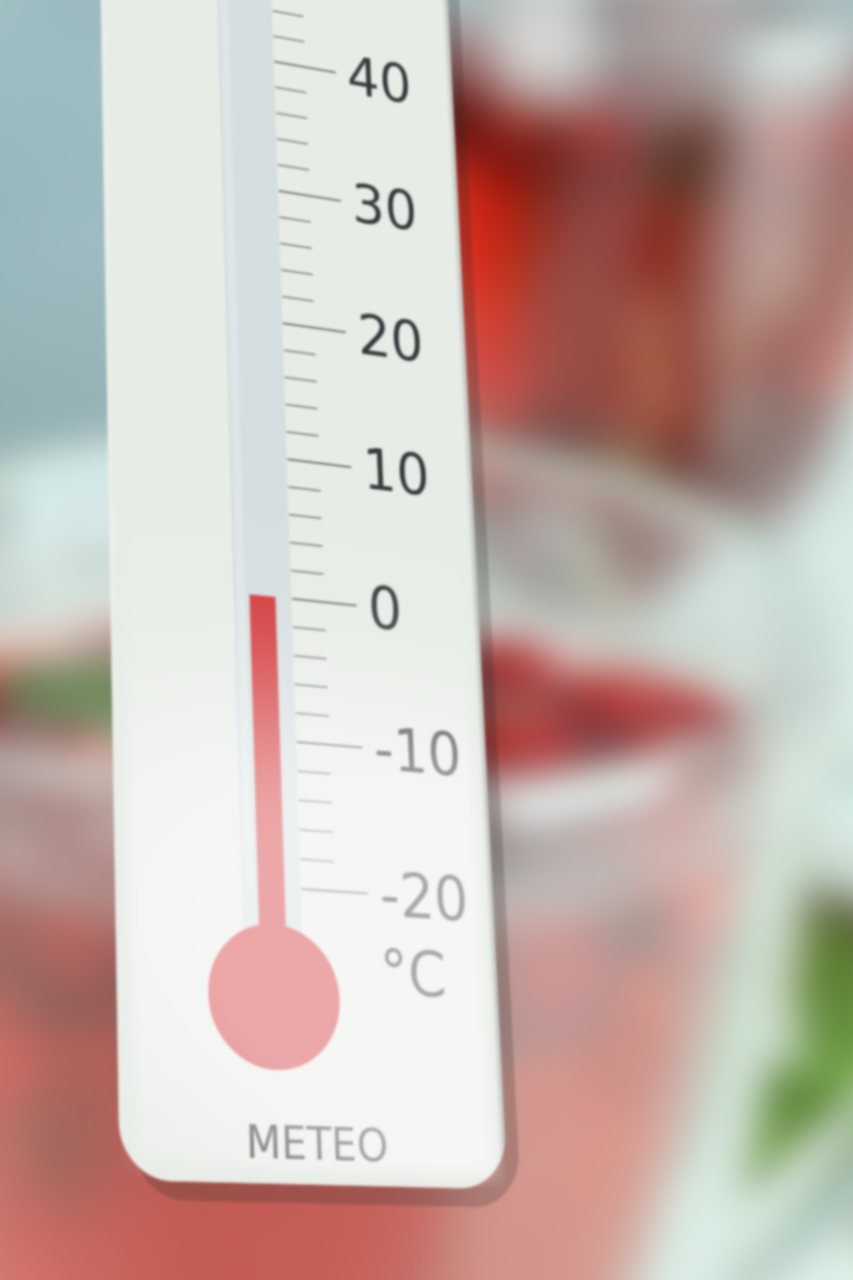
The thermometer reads 0 °C
